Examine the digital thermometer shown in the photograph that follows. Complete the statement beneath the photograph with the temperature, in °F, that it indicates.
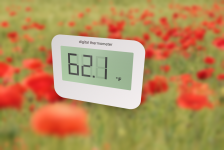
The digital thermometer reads 62.1 °F
